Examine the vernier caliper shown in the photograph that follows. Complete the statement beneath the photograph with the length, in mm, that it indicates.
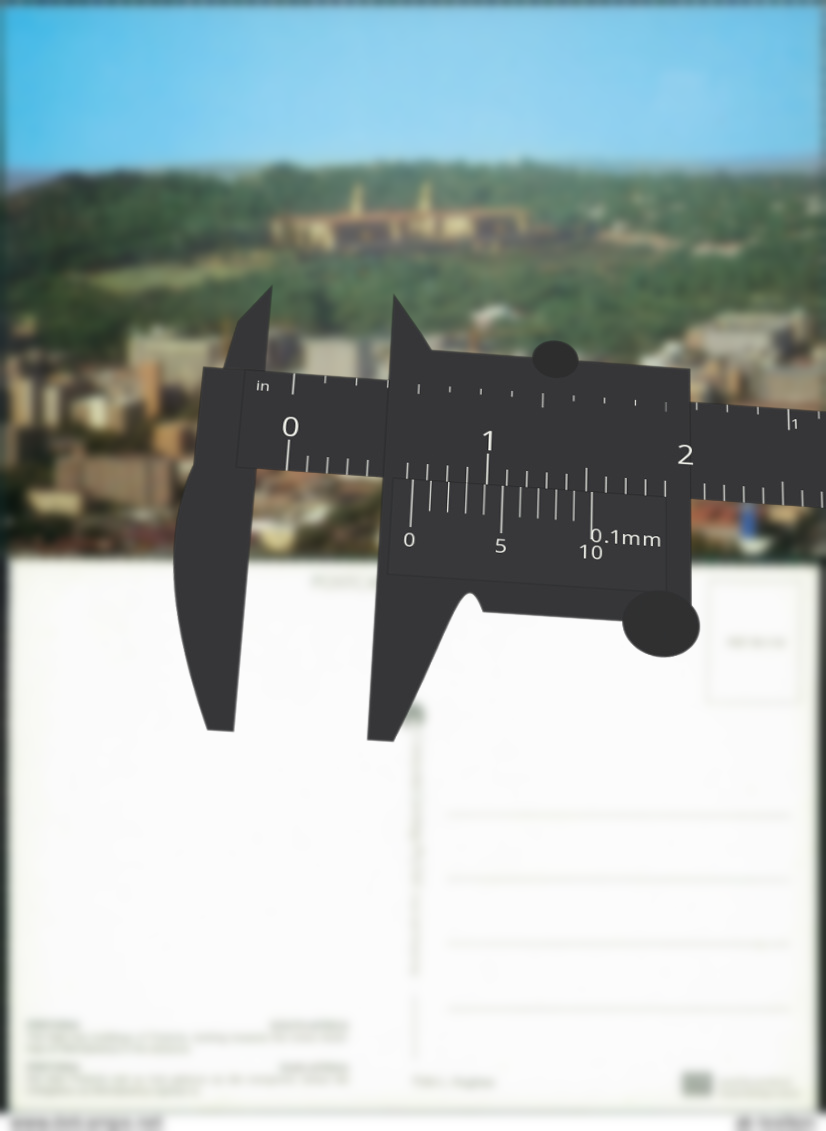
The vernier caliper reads 6.3 mm
